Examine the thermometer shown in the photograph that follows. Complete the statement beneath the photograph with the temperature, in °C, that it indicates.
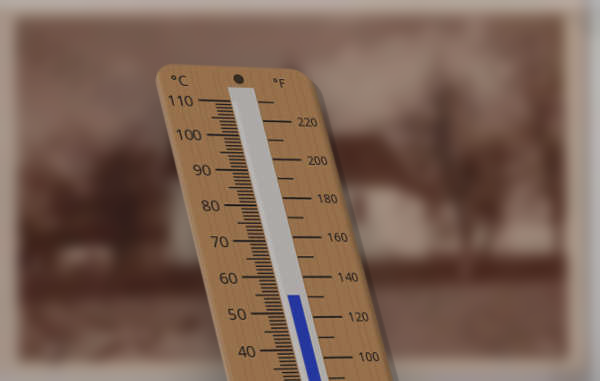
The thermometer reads 55 °C
